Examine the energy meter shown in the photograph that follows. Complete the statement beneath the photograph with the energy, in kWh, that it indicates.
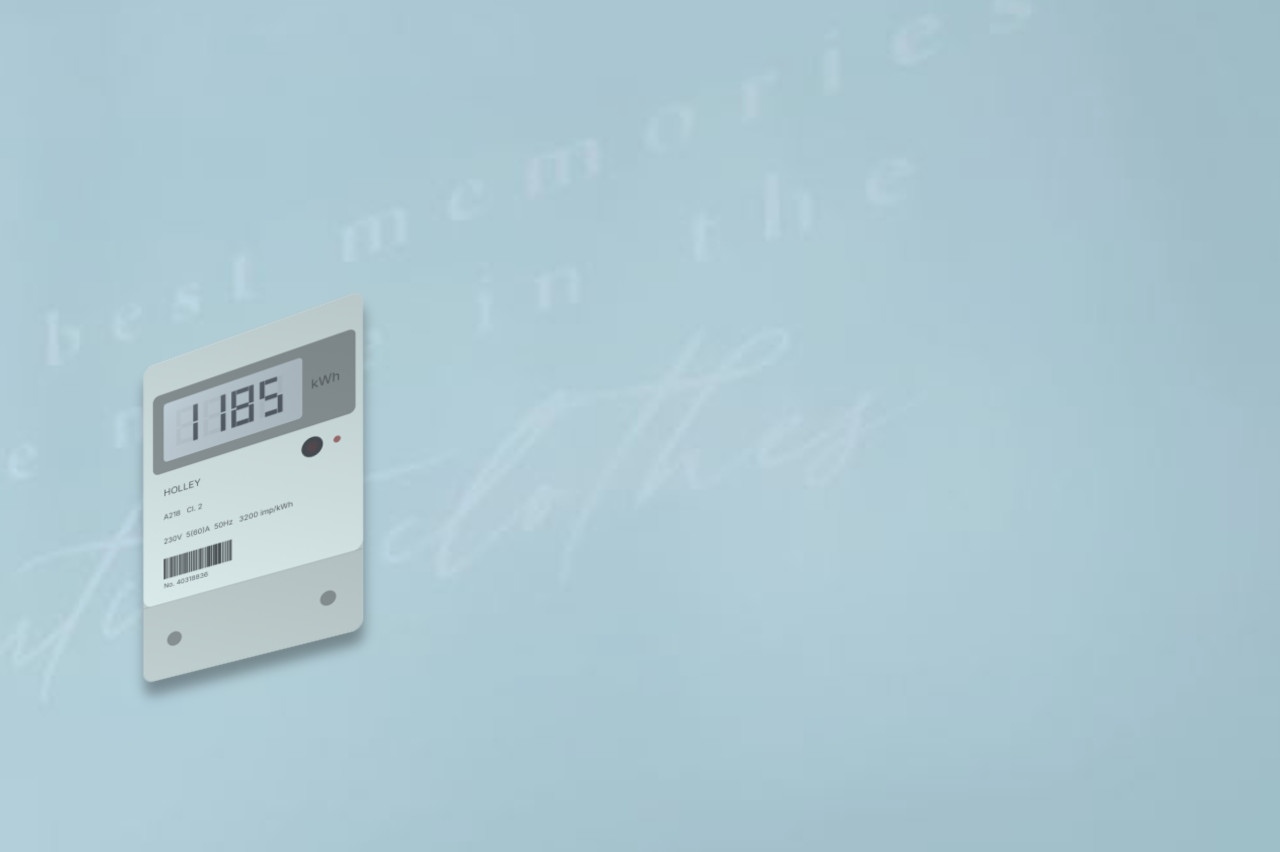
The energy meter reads 1185 kWh
